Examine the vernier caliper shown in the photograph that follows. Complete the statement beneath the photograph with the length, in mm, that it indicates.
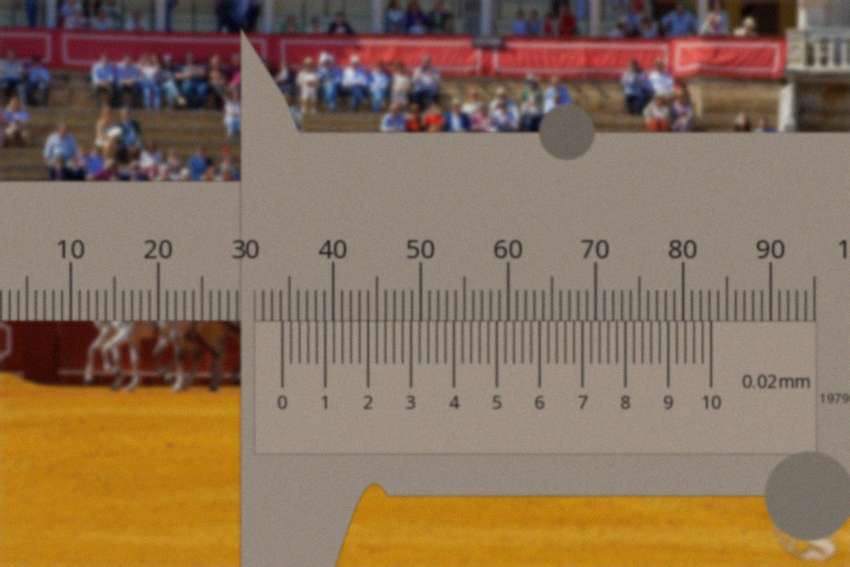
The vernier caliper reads 34.2 mm
